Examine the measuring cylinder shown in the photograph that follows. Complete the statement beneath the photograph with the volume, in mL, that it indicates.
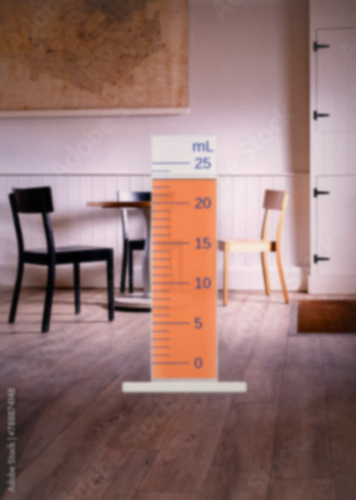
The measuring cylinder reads 23 mL
